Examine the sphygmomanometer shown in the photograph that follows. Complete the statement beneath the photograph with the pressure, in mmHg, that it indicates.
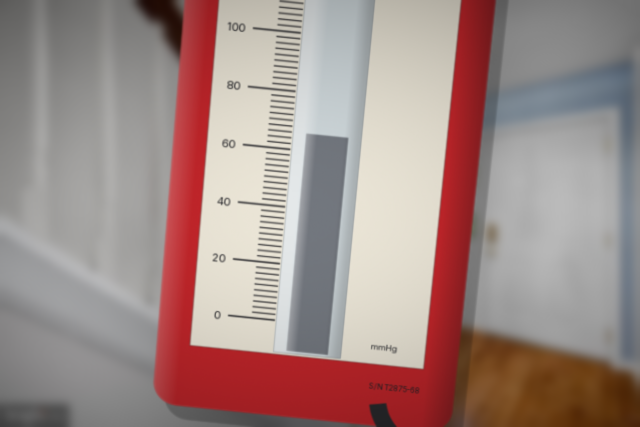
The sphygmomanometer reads 66 mmHg
